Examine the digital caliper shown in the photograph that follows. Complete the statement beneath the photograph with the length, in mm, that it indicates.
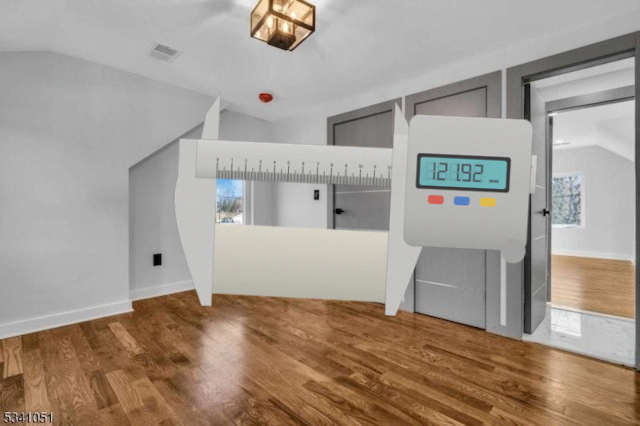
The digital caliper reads 121.92 mm
